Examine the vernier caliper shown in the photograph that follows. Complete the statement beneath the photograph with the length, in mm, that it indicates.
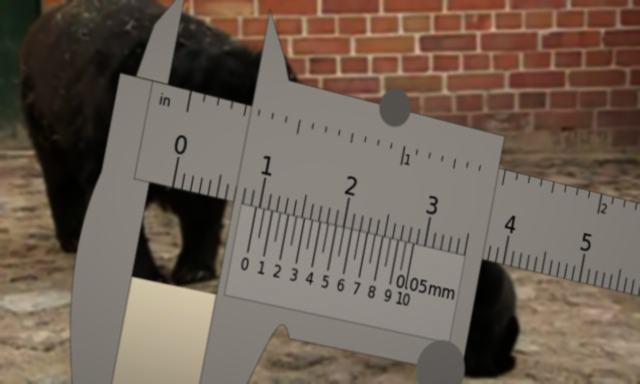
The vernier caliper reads 9.6 mm
